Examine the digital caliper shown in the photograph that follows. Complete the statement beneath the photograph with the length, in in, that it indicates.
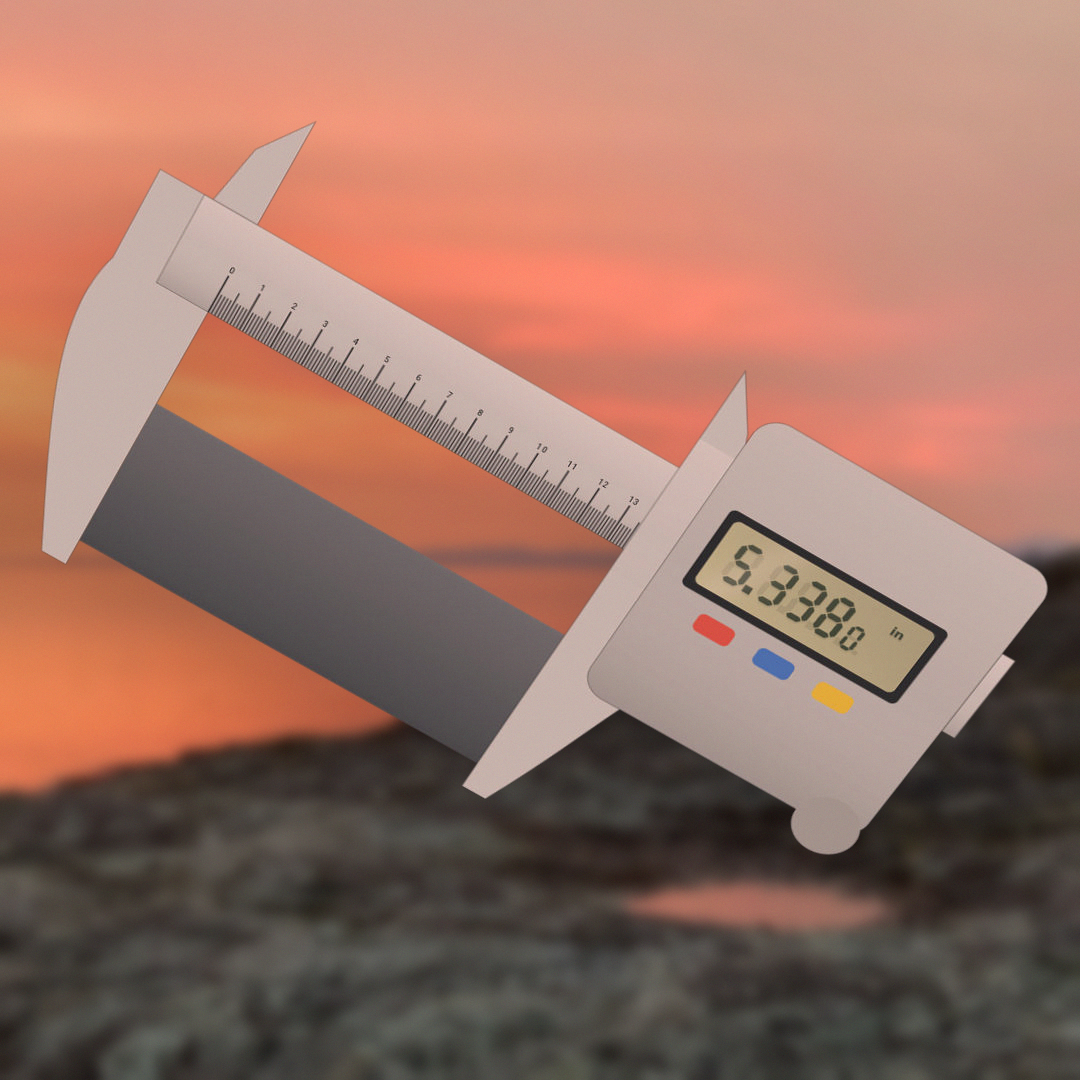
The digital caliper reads 5.3380 in
